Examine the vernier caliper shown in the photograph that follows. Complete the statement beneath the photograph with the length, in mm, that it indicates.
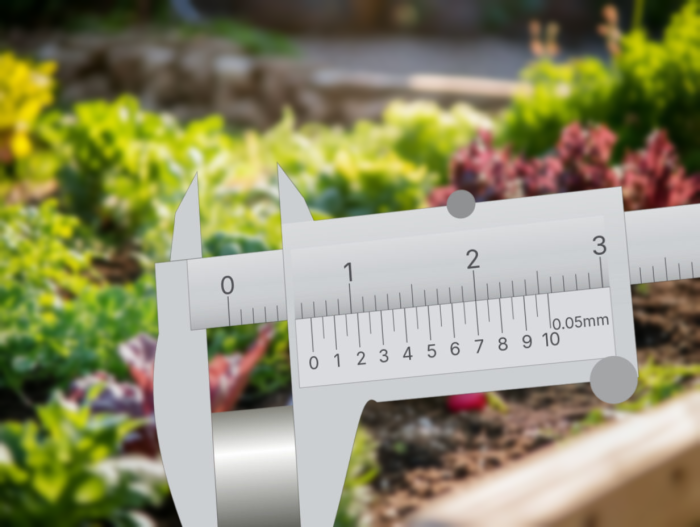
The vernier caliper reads 6.7 mm
